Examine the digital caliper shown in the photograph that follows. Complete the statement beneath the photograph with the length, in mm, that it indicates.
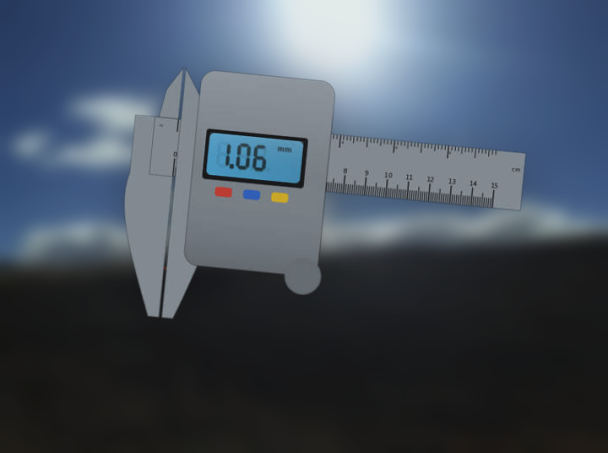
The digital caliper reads 1.06 mm
